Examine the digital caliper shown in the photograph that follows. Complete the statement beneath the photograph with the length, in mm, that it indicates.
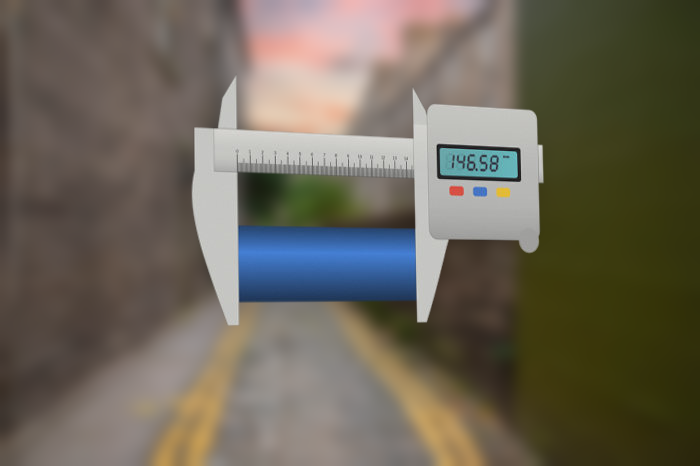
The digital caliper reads 146.58 mm
